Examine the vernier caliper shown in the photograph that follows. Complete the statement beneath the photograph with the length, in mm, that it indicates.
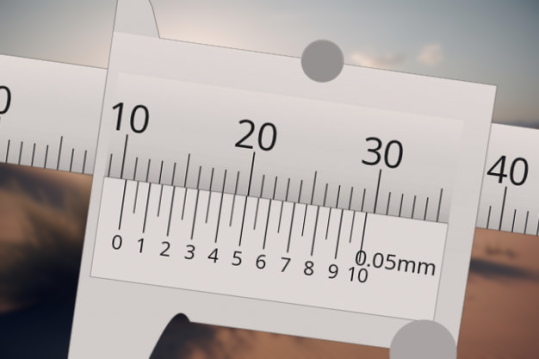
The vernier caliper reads 10.4 mm
